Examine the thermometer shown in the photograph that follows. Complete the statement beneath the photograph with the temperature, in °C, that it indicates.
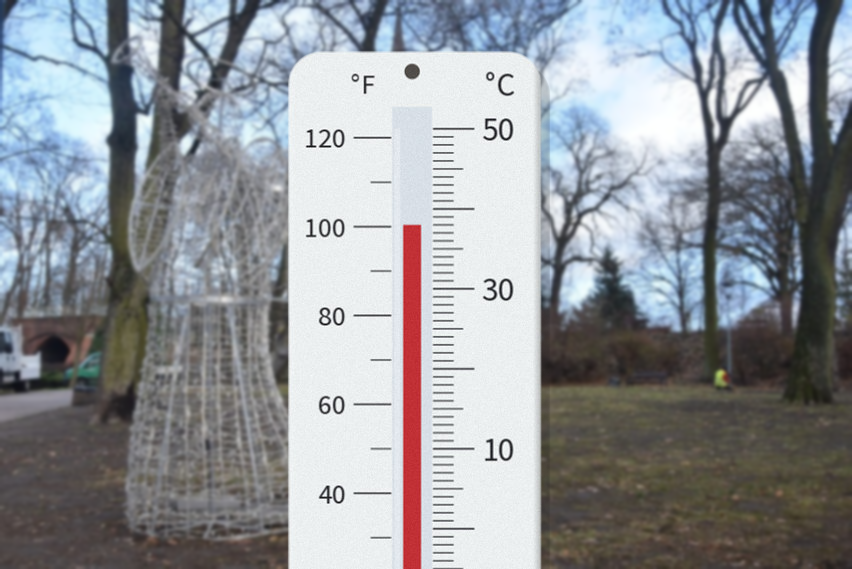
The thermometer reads 38 °C
